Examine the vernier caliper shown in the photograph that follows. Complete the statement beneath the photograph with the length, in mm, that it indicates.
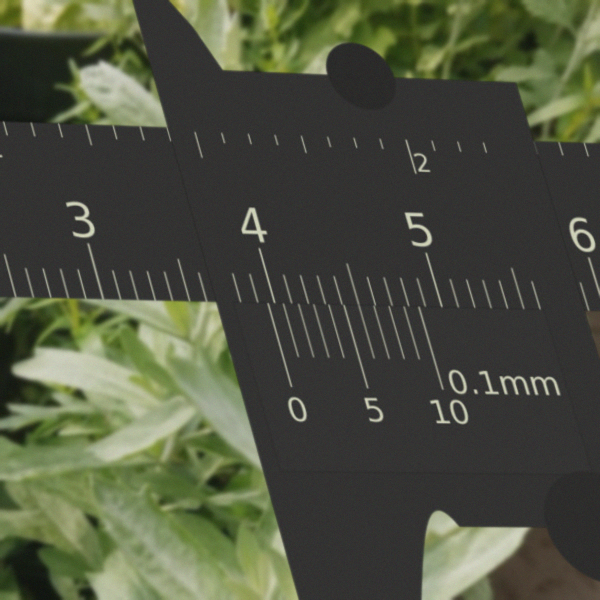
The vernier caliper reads 39.6 mm
